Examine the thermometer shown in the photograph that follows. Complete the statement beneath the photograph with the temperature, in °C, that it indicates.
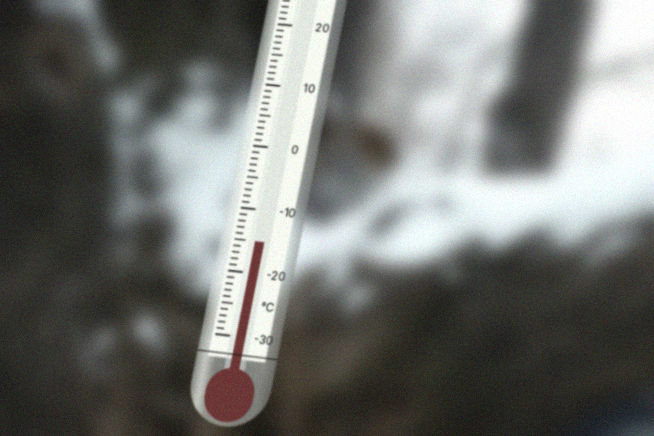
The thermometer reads -15 °C
